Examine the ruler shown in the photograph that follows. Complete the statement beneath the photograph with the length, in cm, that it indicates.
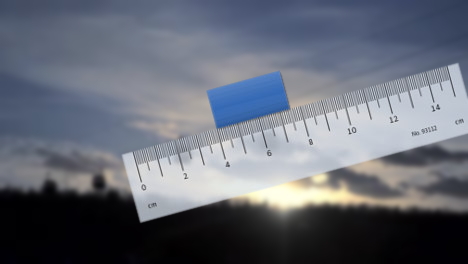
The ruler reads 3.5 cm
